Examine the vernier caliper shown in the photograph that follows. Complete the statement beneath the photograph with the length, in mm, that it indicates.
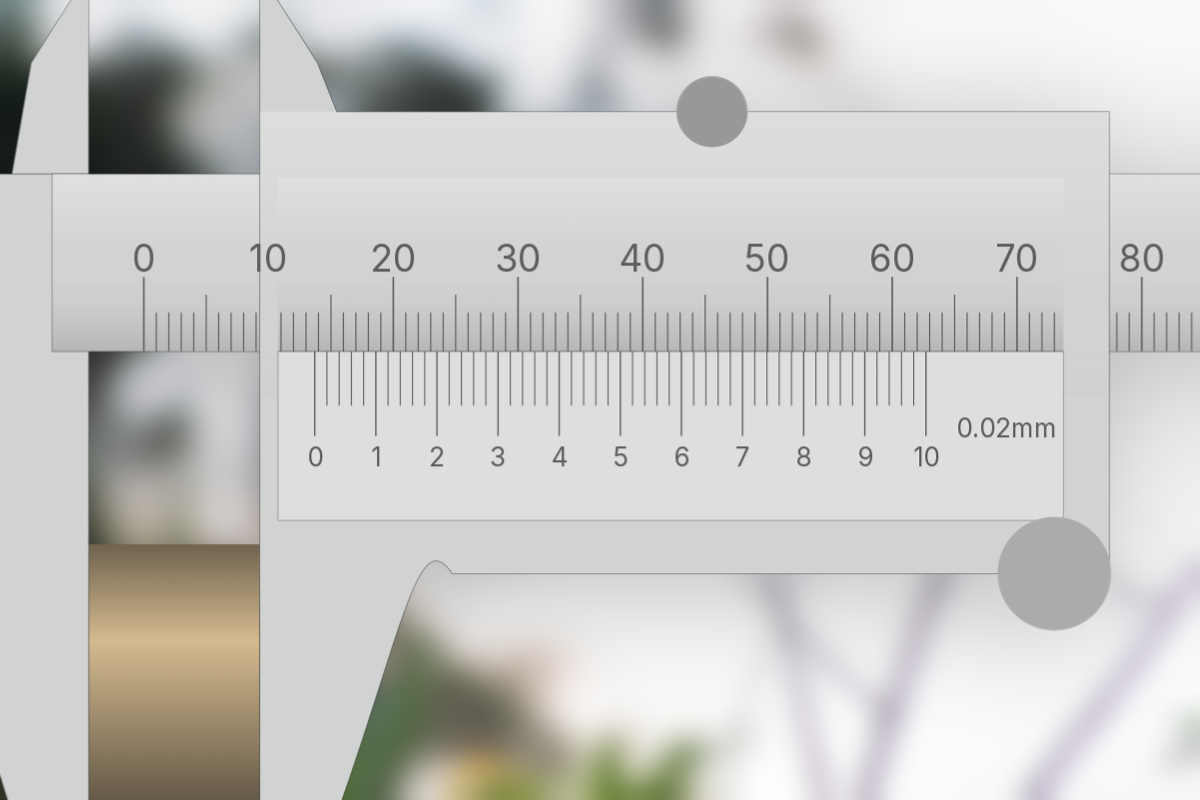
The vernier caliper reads 13.7 mm
